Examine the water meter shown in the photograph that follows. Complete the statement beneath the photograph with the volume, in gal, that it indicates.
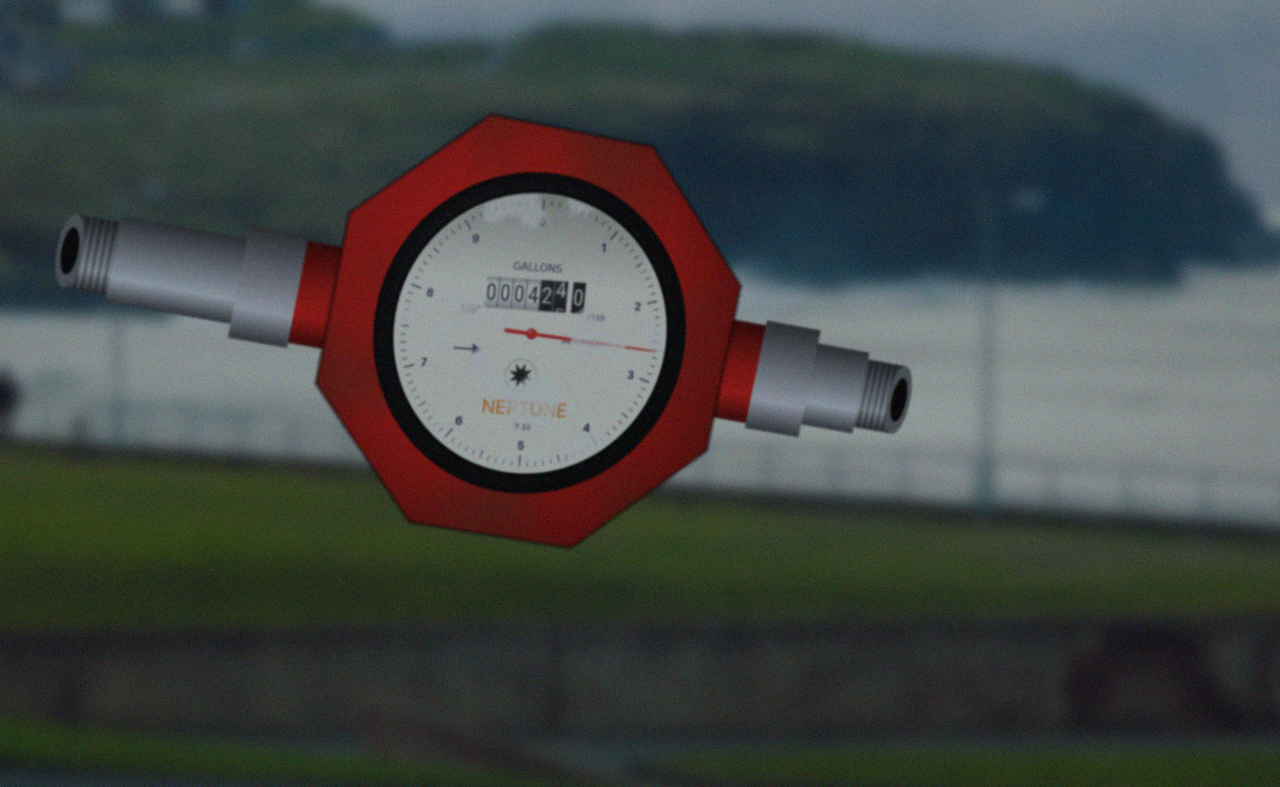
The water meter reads 4242.6 gal
